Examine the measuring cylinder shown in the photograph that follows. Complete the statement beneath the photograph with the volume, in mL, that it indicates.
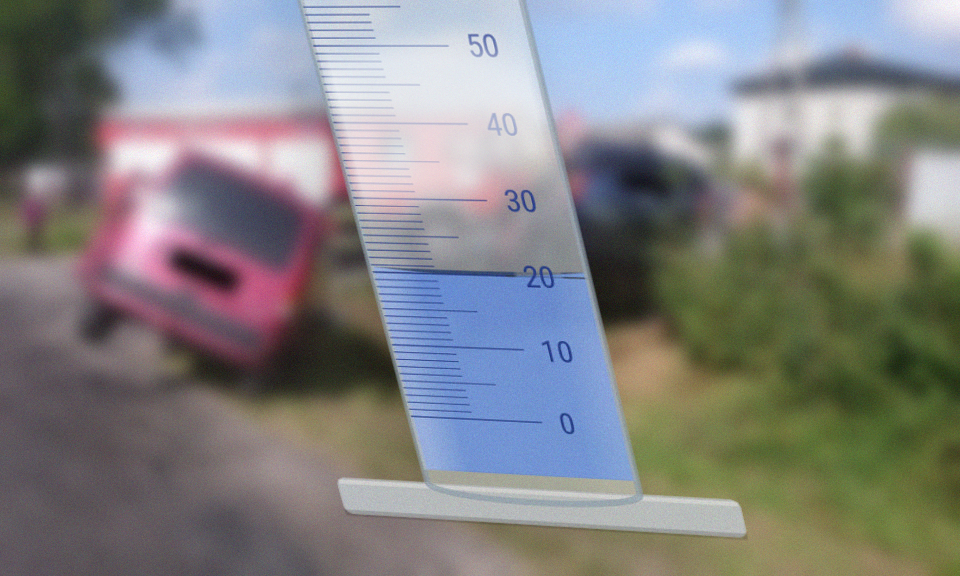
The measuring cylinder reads 20 mL
